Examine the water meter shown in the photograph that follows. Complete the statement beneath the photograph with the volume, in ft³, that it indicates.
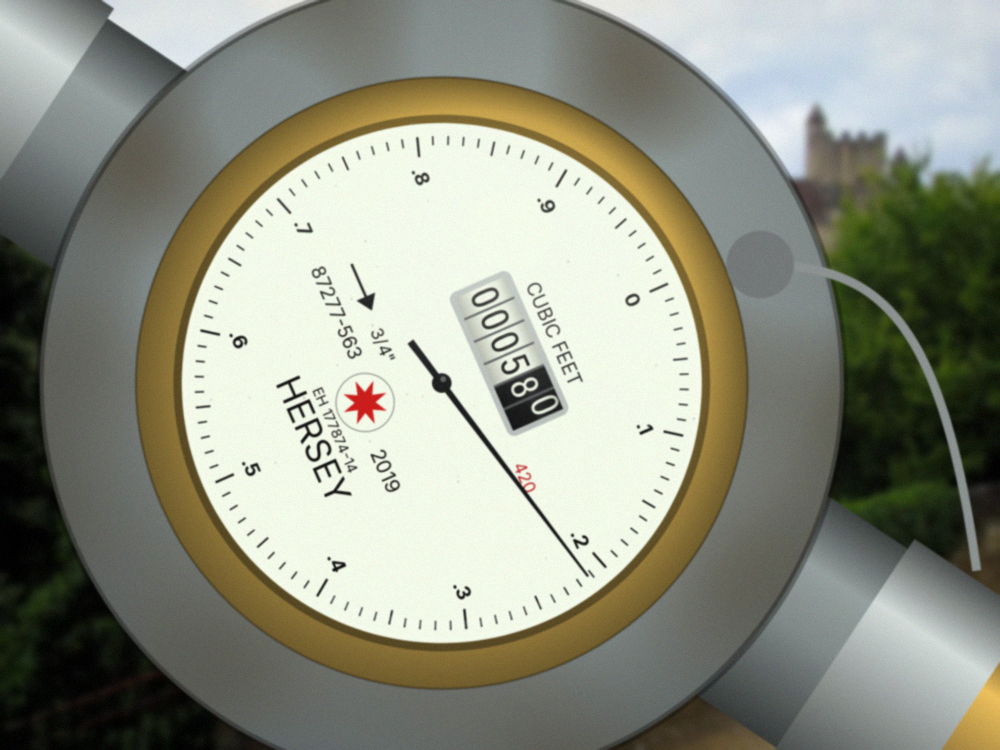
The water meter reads 580.21 ft³
